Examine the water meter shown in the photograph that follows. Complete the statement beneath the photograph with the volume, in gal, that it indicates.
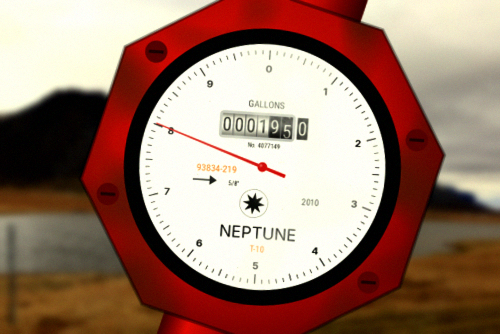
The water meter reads 1948.0 gal
